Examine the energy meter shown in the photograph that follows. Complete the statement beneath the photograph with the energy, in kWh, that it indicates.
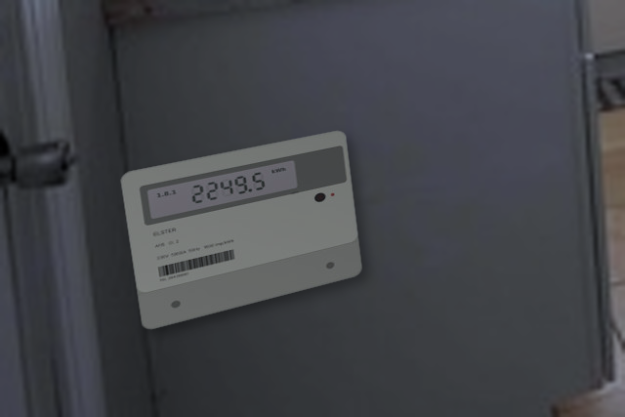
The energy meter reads 2249.5 kWh
